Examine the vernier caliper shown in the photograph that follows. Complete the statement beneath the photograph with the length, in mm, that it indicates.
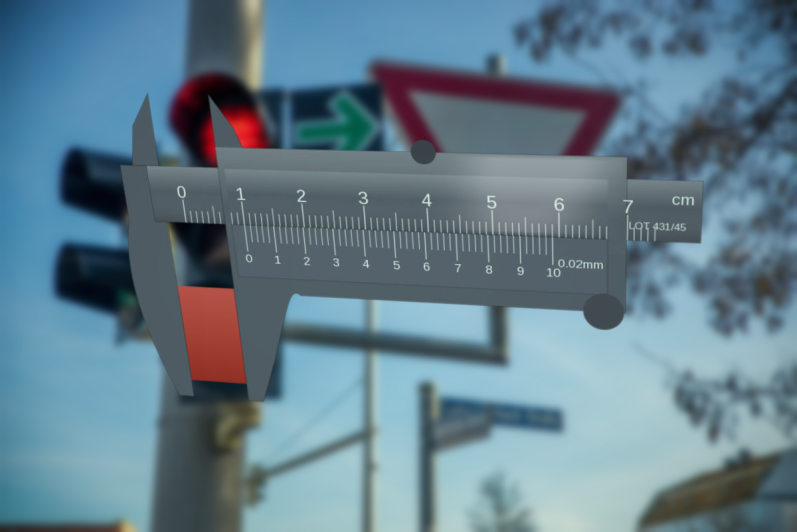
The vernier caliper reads 10.0 mm
